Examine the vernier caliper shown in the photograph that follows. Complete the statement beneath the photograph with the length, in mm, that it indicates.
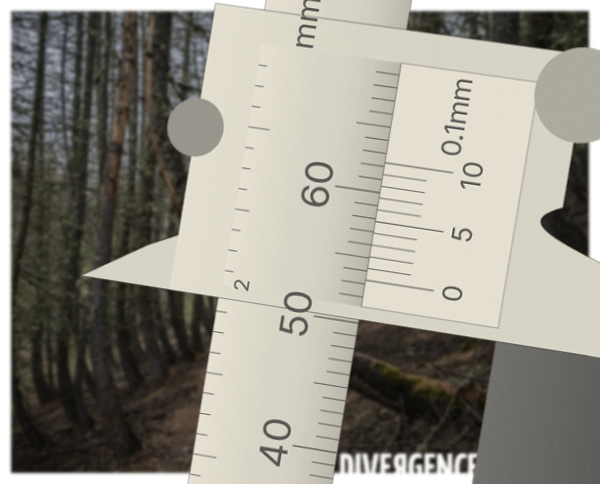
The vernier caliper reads 53.3 mm
